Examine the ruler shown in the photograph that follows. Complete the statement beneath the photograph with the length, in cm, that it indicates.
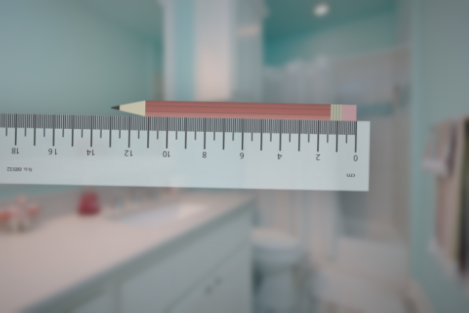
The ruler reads 13 cm
